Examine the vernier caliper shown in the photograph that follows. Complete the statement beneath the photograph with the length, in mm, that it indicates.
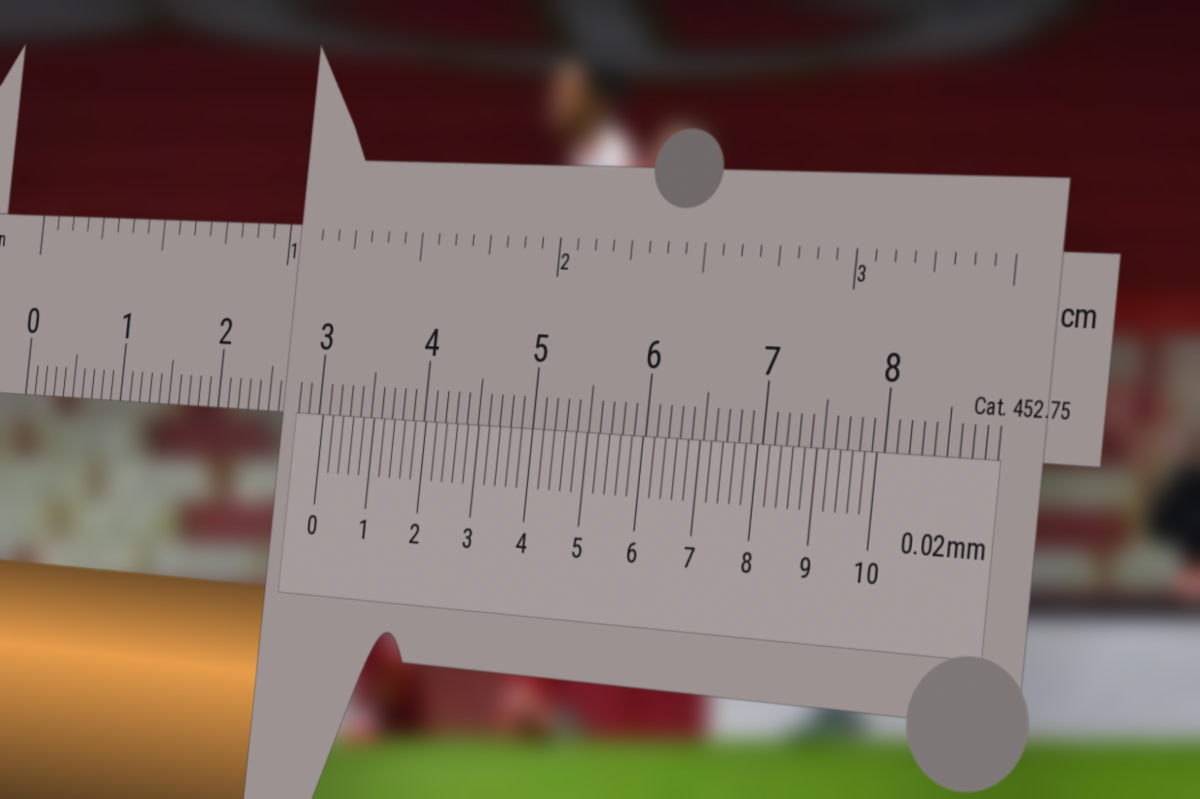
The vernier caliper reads 30.4 mm
